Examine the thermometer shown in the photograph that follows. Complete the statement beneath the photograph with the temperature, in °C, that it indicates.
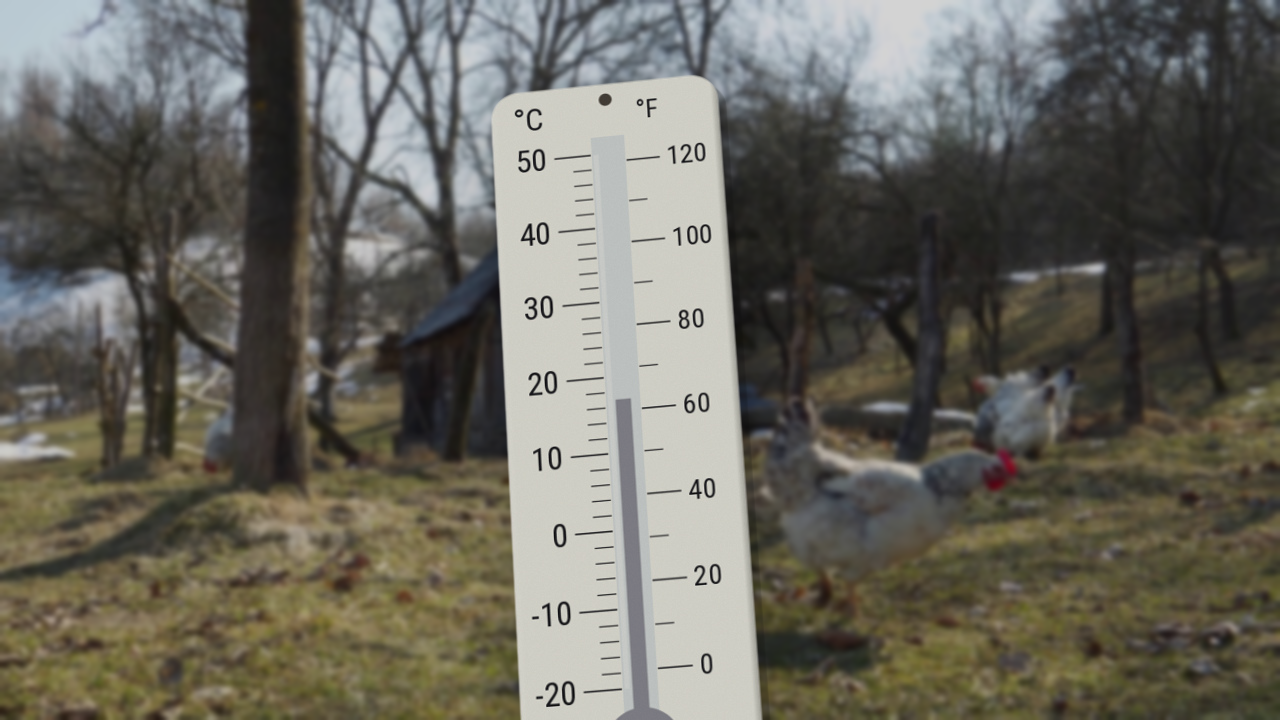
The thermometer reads 17 °C
